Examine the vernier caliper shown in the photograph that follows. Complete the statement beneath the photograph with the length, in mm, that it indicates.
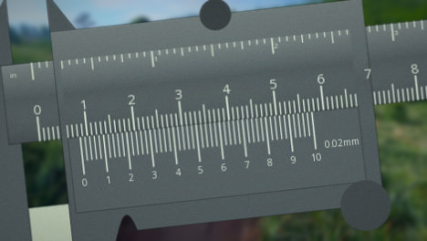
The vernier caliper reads 8.5 mm
